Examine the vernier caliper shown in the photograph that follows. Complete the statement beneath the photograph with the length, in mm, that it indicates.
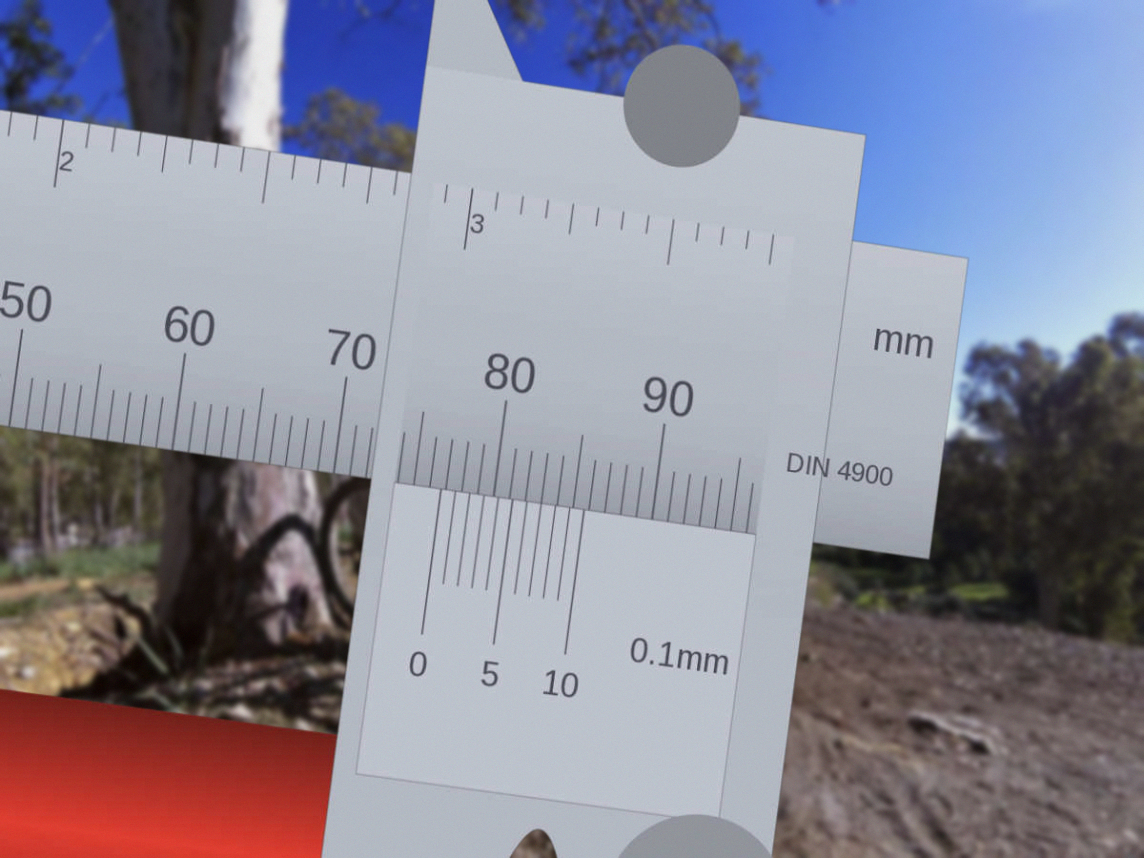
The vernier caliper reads 76.7 mm
